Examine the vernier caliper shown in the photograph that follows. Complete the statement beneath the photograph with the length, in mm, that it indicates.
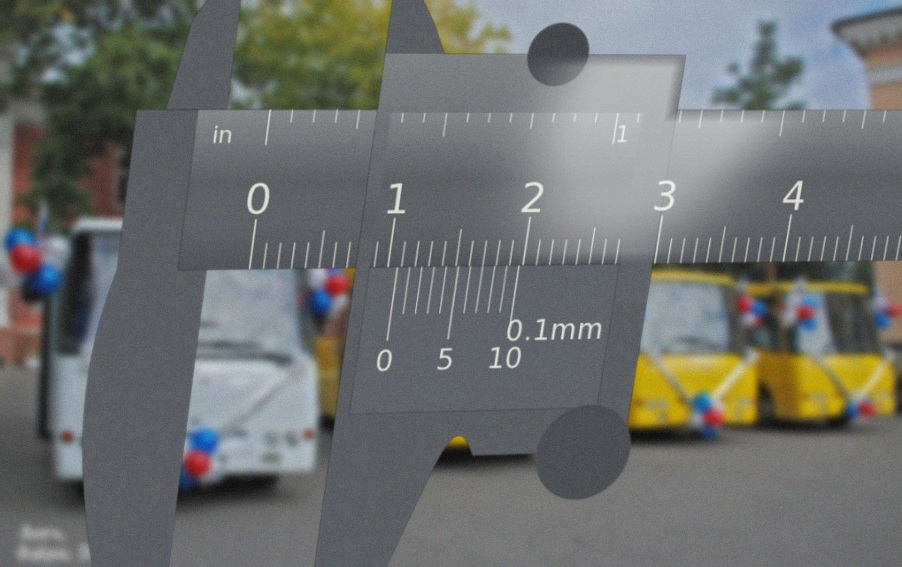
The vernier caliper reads 10.7 mm
